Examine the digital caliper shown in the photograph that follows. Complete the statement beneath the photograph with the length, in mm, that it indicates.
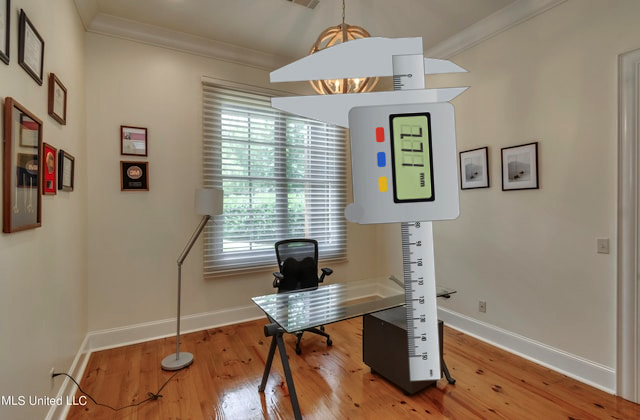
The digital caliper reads 7.71 mm
